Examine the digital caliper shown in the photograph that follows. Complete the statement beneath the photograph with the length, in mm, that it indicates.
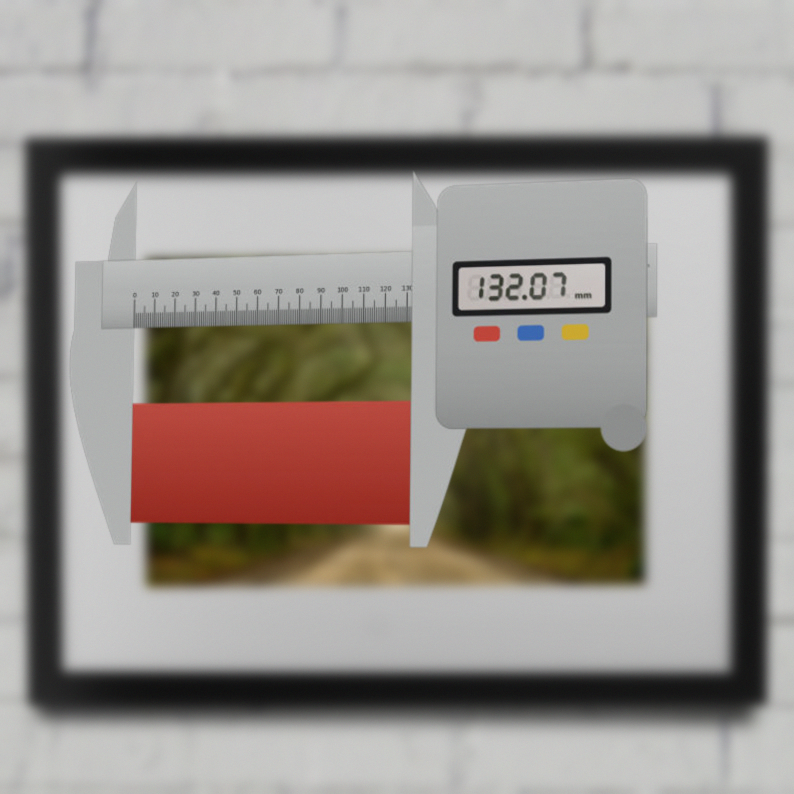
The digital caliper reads 132.07 mm
